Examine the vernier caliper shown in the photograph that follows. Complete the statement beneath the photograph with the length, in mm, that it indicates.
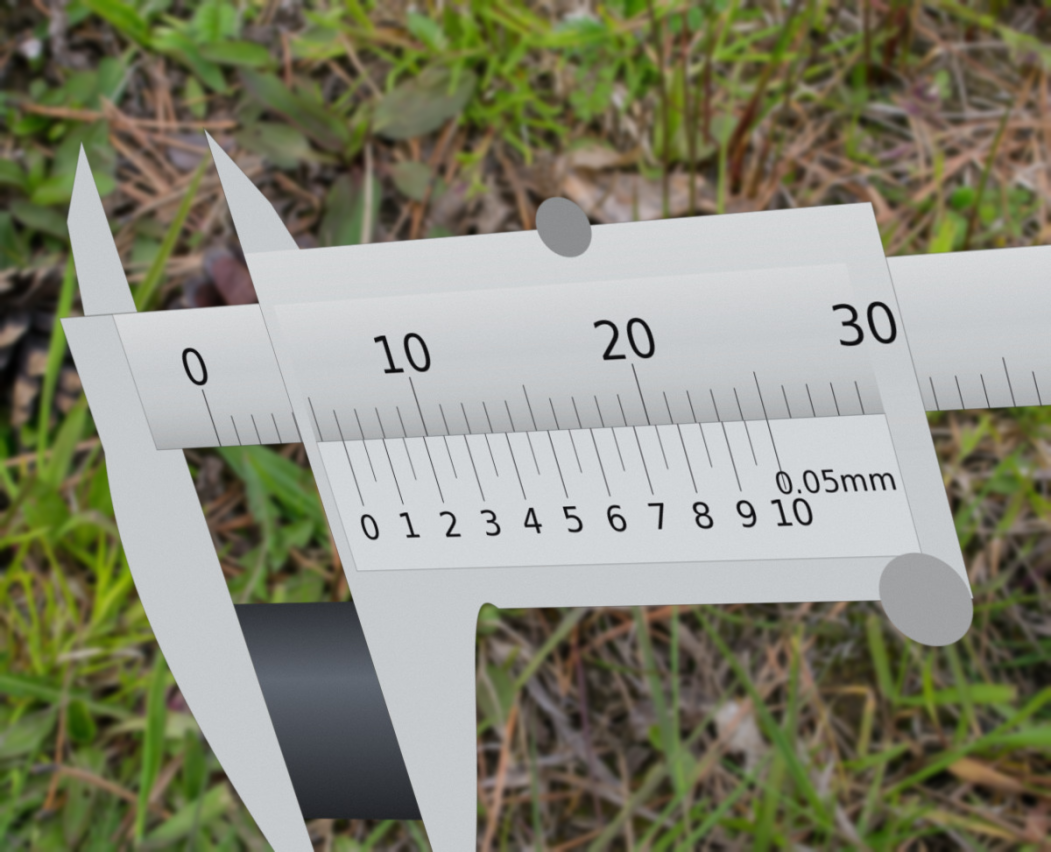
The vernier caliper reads 6.0 mm
